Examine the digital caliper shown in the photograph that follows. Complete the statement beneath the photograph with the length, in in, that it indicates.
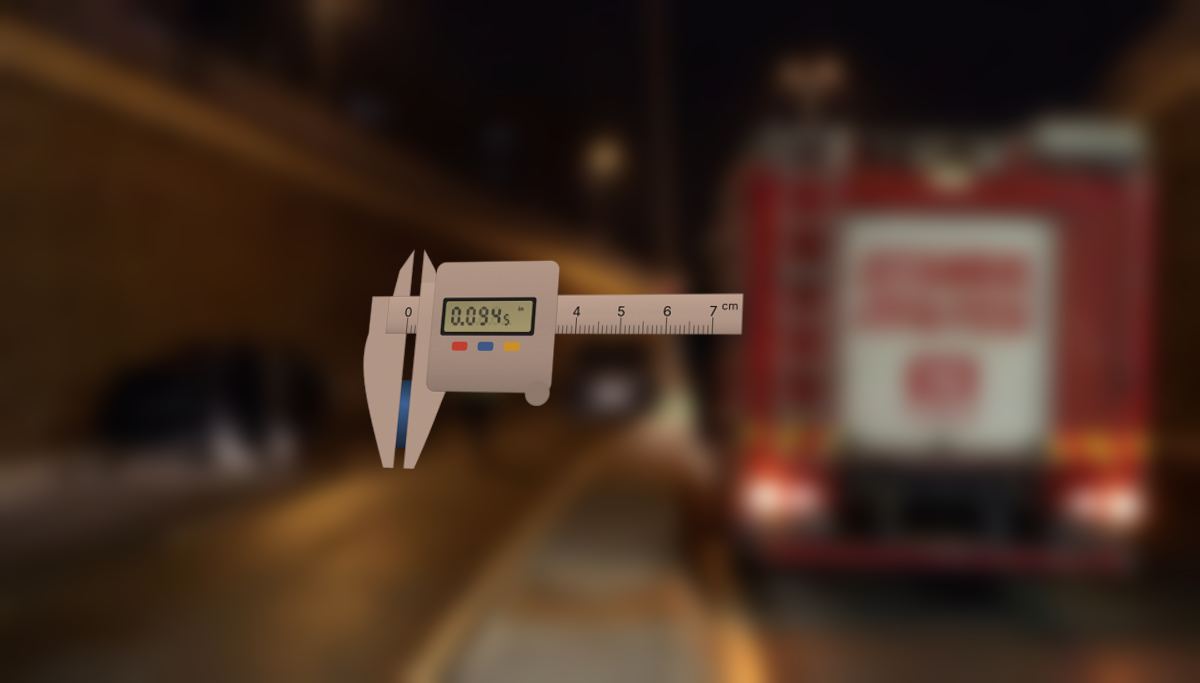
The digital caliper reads 0.0945 in
